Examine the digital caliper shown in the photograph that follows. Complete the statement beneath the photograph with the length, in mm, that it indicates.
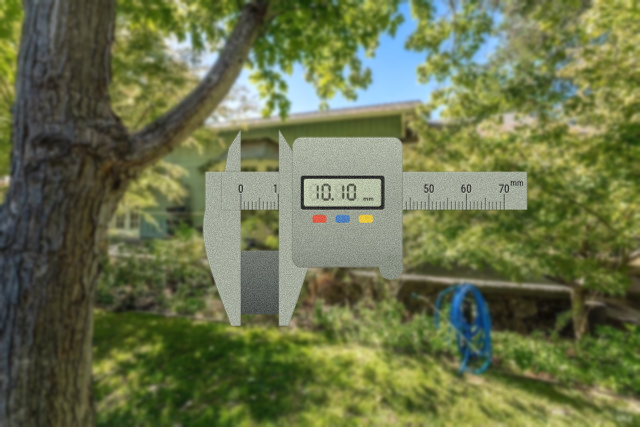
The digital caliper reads 10.10 mm
